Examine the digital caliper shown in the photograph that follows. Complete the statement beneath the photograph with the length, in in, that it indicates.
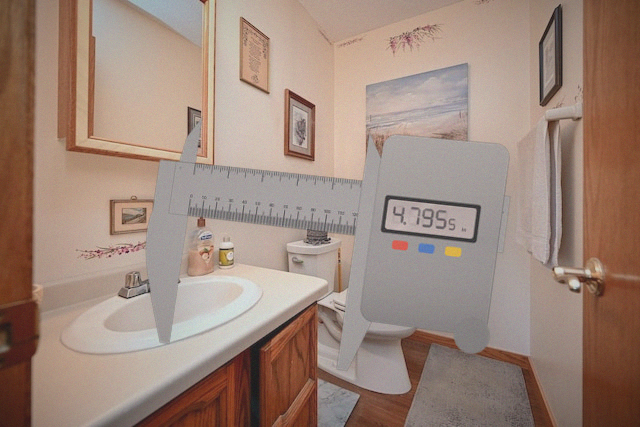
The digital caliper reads 4.7955 in
